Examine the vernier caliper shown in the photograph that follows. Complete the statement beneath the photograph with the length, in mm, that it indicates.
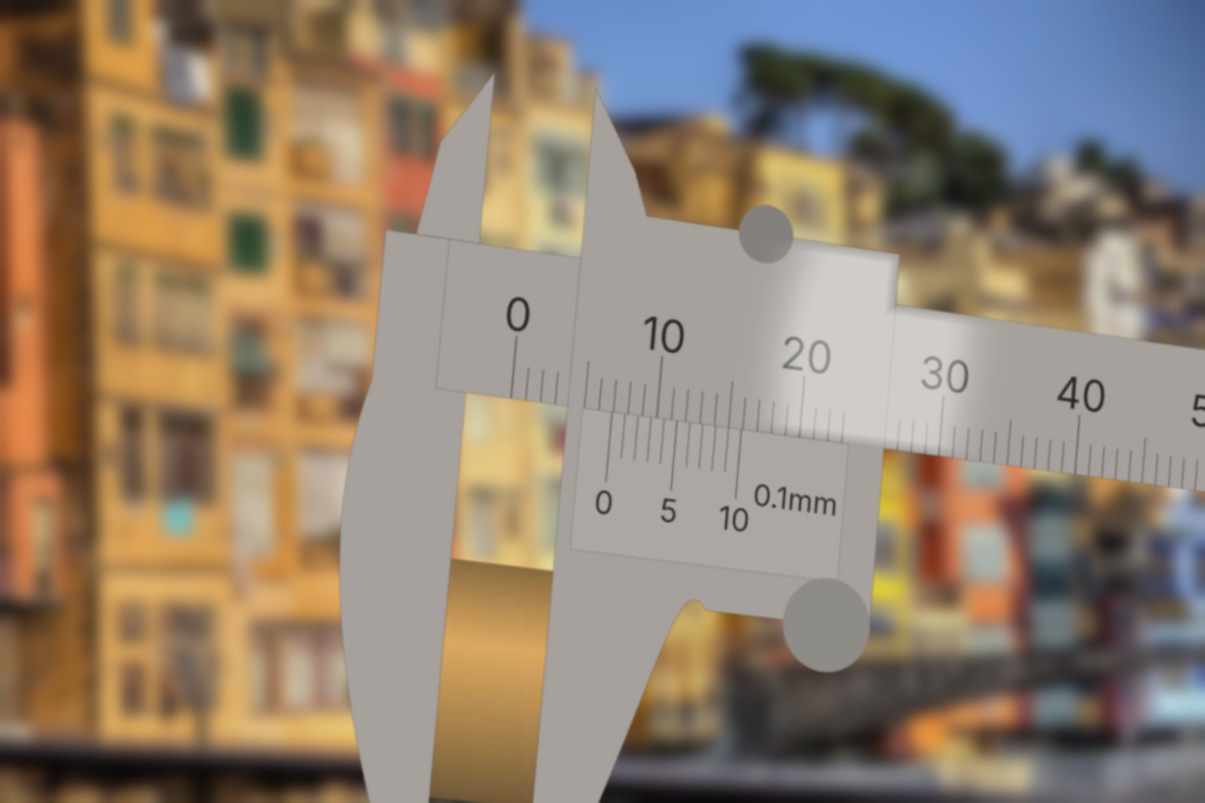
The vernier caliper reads 6.9 mm
